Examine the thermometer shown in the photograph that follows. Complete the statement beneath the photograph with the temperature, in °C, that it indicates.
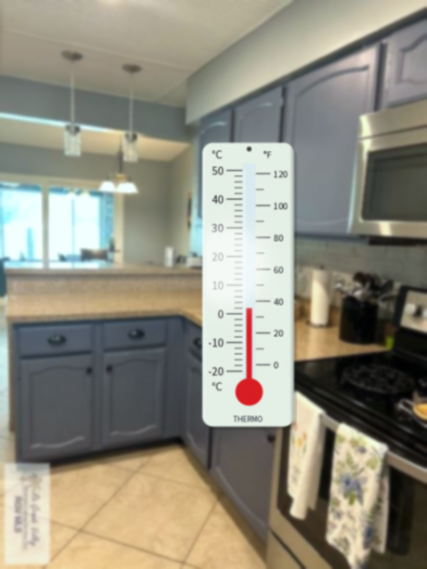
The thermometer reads 2 °C
